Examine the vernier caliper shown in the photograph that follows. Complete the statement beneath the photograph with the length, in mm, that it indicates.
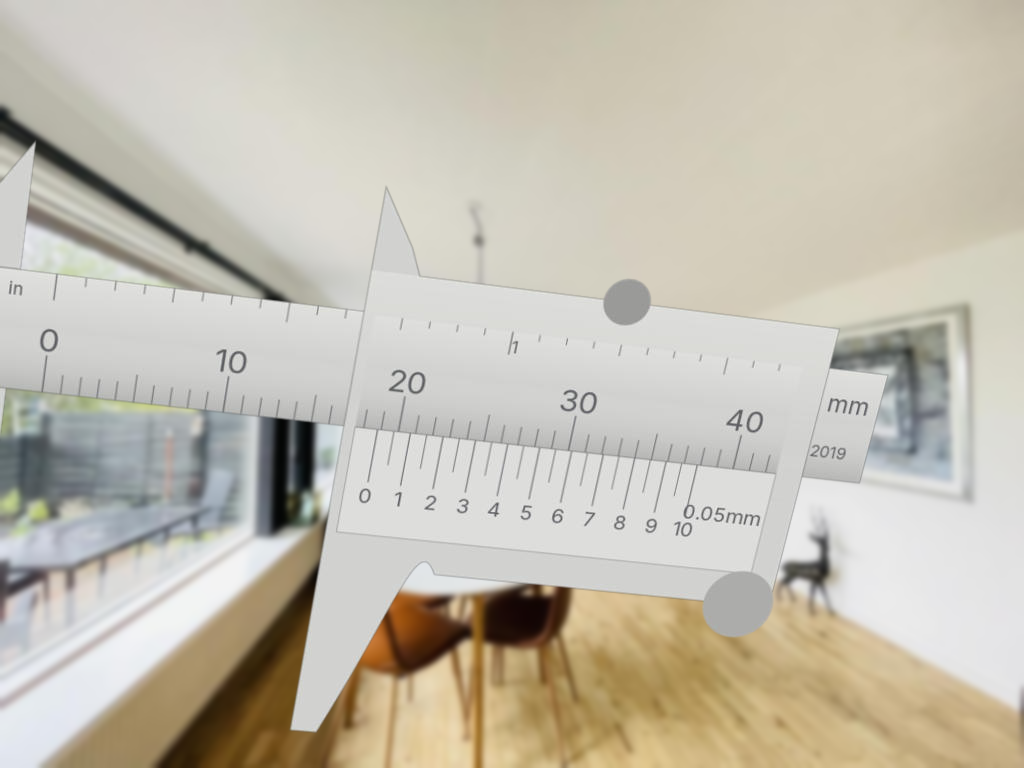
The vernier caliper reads 18.8 mm
